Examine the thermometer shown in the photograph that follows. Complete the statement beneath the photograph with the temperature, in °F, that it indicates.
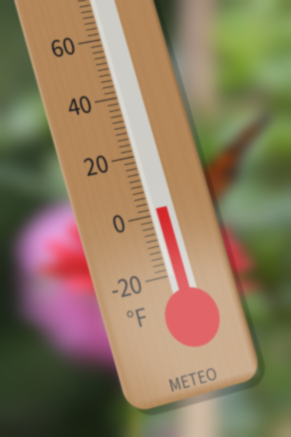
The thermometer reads 2 °F
